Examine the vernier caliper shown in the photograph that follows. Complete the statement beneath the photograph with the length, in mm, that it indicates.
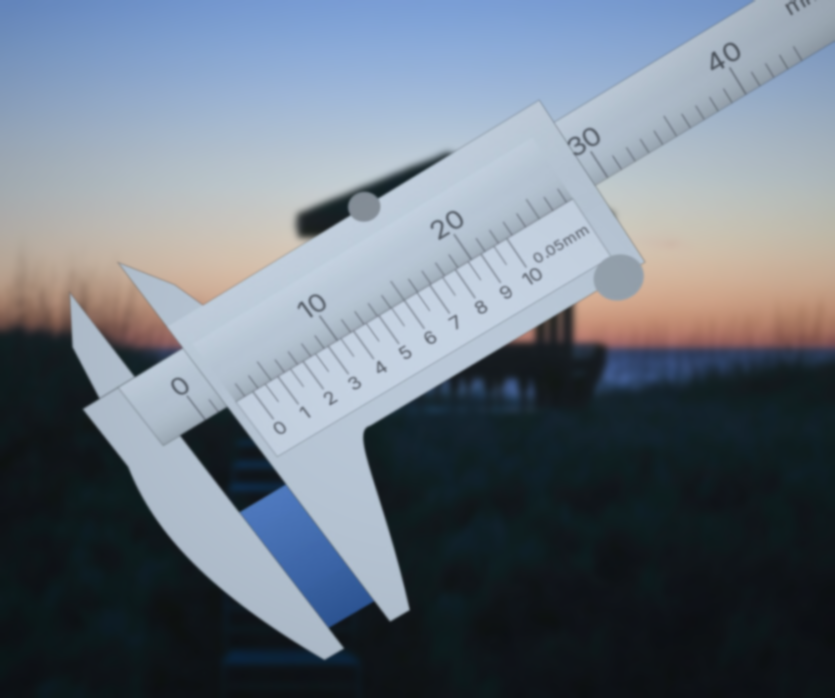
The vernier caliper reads 3.6 mm
